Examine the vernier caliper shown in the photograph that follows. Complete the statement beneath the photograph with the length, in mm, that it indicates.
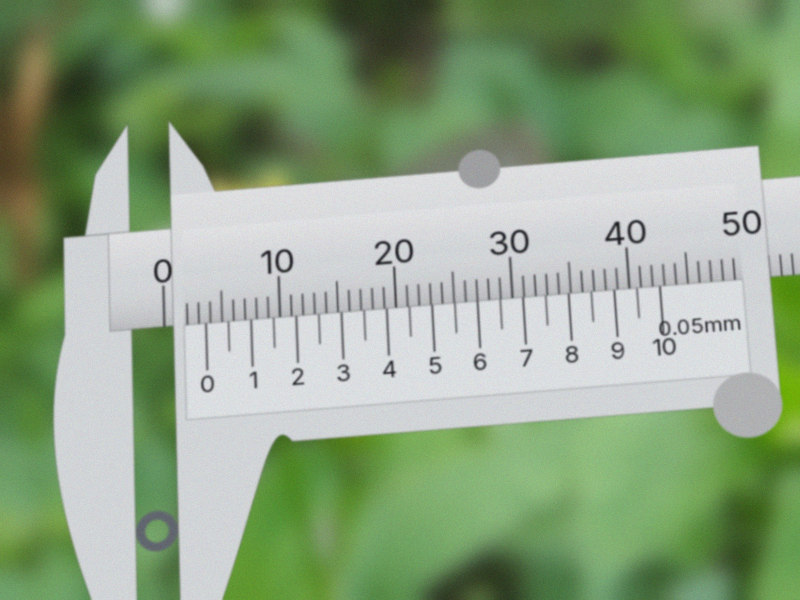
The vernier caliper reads 3.6 mm
